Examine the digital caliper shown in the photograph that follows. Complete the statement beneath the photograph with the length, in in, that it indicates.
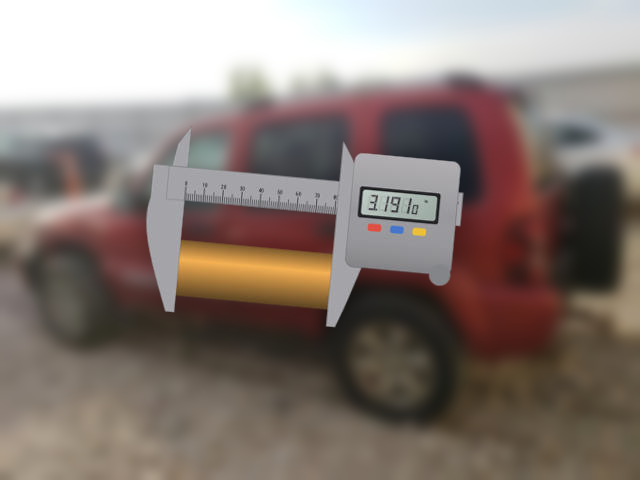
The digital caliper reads 3.1910 in
